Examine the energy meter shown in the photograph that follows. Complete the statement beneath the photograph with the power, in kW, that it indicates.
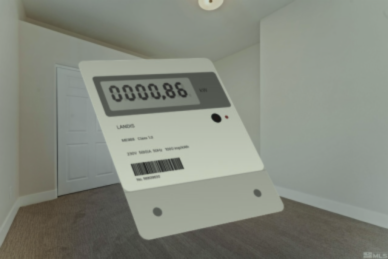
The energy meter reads 0.86 kW
